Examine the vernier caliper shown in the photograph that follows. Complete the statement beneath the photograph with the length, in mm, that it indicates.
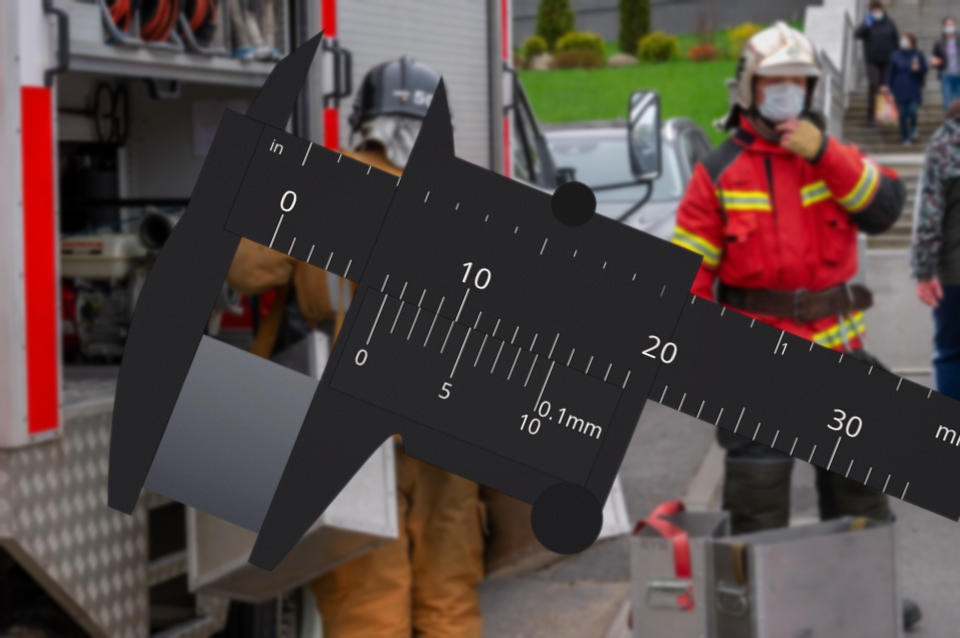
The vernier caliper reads 6.3 mm
